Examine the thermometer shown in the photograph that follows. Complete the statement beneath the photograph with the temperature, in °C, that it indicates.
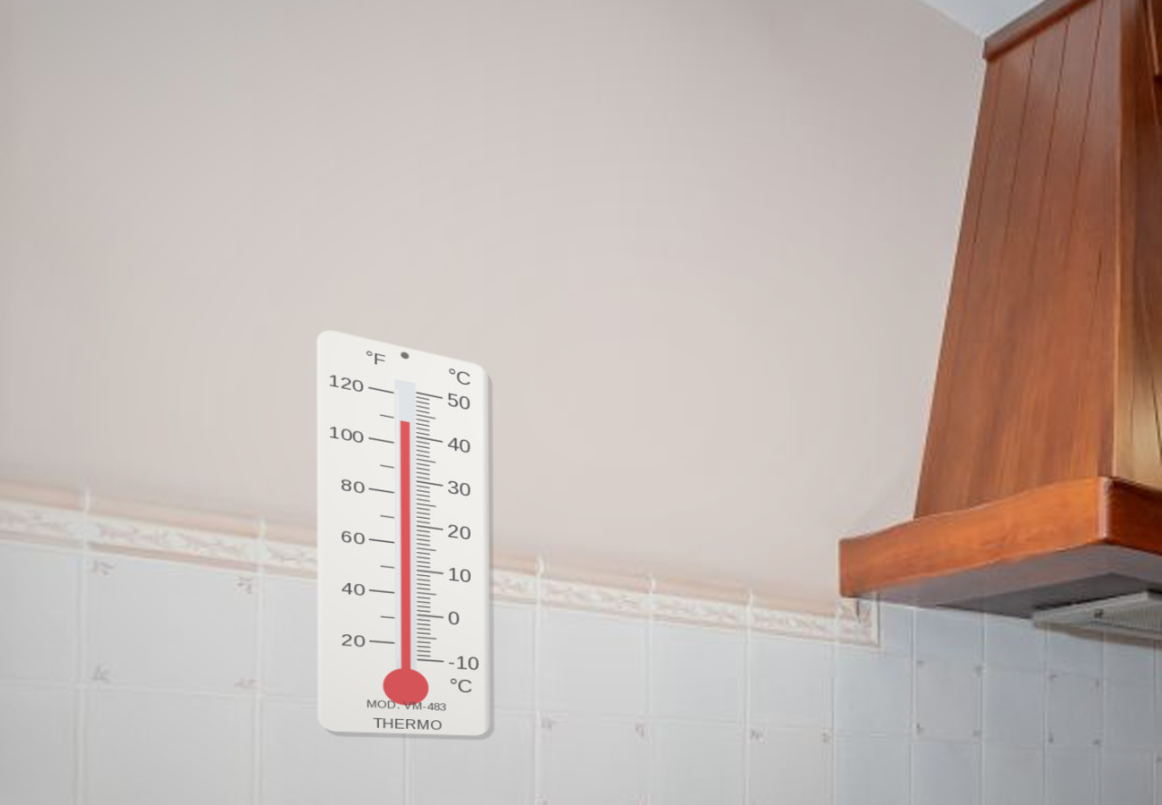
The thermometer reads 43 °C
